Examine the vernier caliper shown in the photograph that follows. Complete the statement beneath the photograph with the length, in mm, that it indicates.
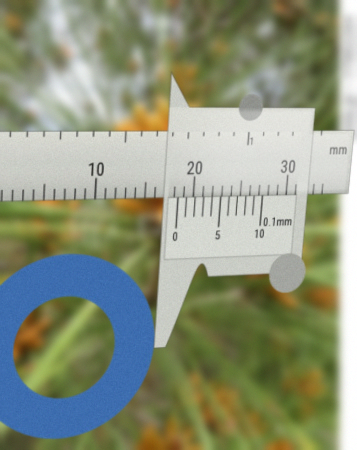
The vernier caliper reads 18.4 mm
